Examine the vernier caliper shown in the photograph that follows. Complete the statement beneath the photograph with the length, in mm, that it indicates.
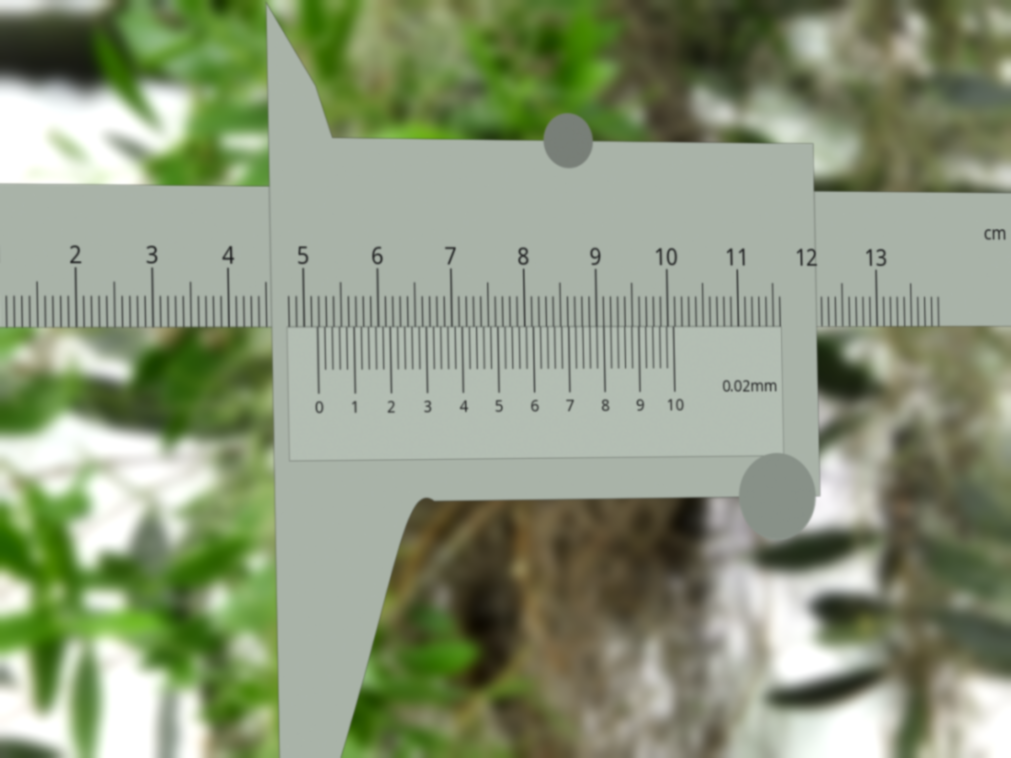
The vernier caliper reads 51.8 mm
